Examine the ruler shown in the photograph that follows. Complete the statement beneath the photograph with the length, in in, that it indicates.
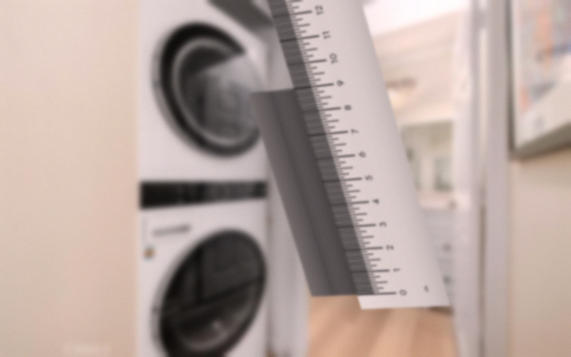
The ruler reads 9 in
